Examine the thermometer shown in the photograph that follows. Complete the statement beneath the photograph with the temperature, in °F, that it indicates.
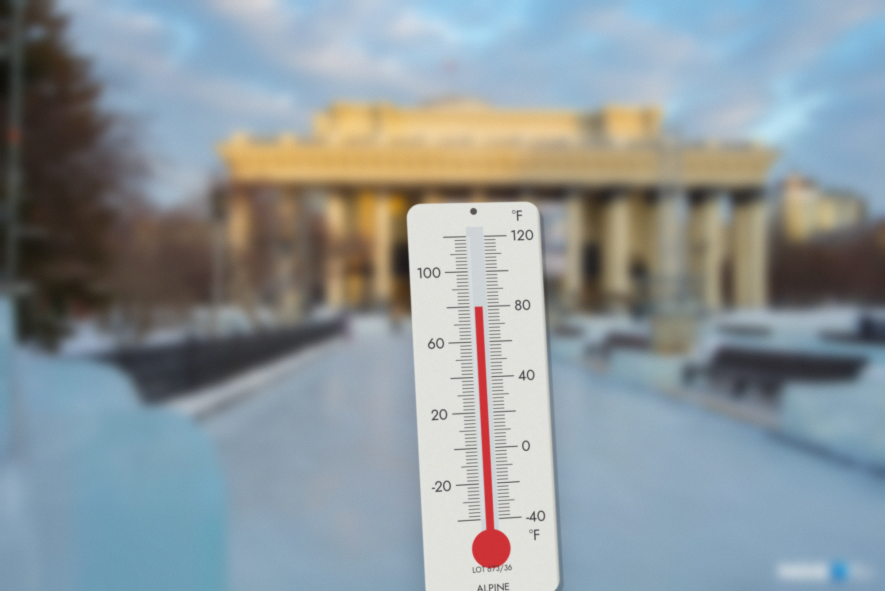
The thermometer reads 80 °F
